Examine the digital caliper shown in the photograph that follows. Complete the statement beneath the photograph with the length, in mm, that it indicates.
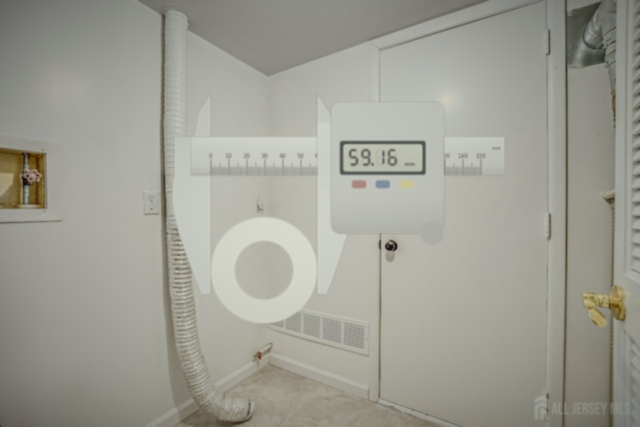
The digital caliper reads 59.16 mm
